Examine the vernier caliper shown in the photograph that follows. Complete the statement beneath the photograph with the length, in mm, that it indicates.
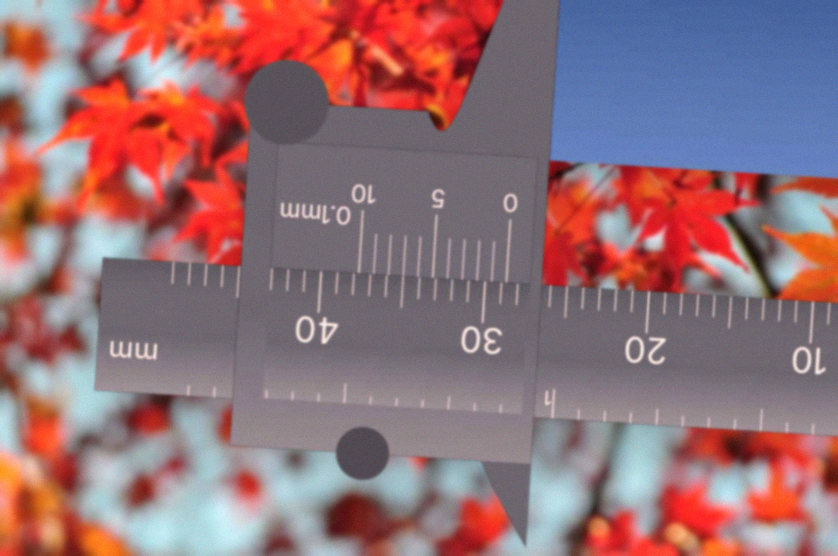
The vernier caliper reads 28.7 mm
